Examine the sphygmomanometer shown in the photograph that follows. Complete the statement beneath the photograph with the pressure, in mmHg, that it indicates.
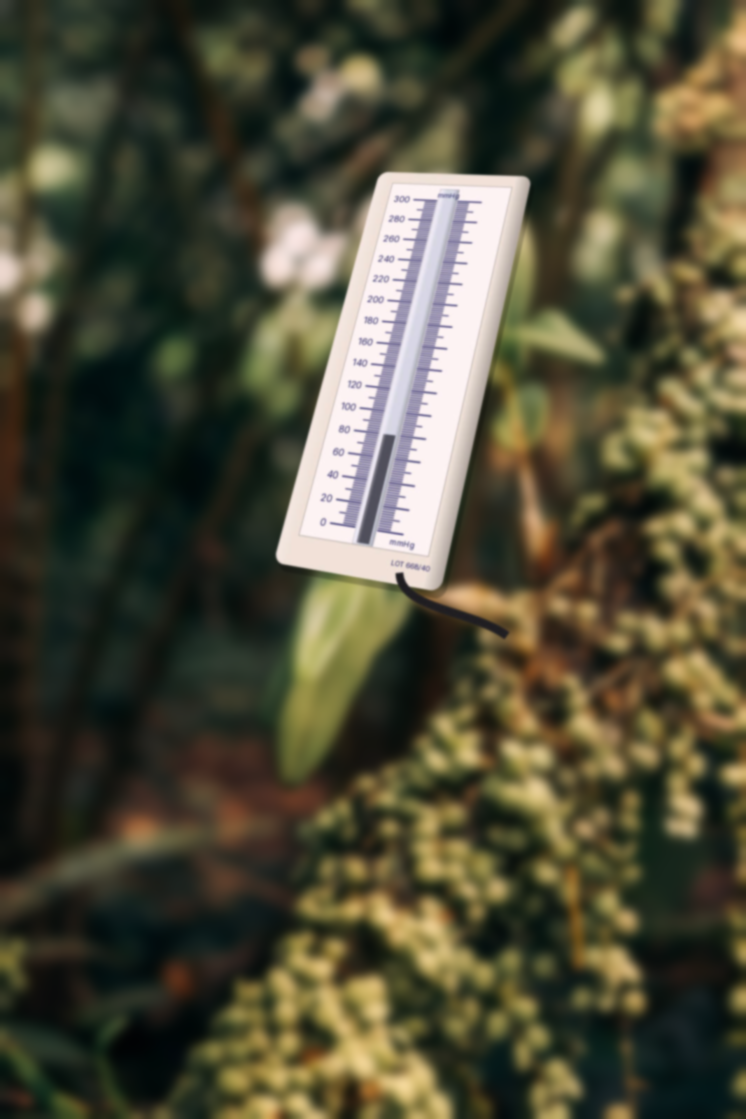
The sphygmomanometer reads 80 mmHg
